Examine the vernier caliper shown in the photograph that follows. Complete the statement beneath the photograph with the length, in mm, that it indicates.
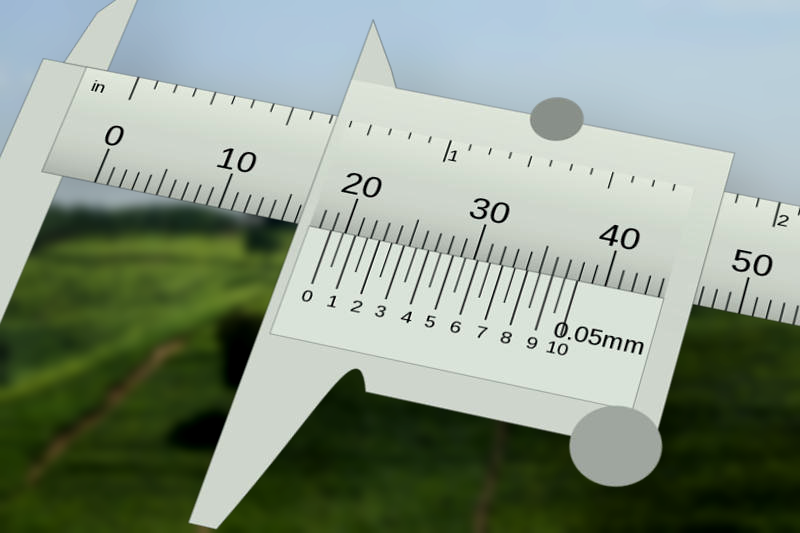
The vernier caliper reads 18.9 mm
